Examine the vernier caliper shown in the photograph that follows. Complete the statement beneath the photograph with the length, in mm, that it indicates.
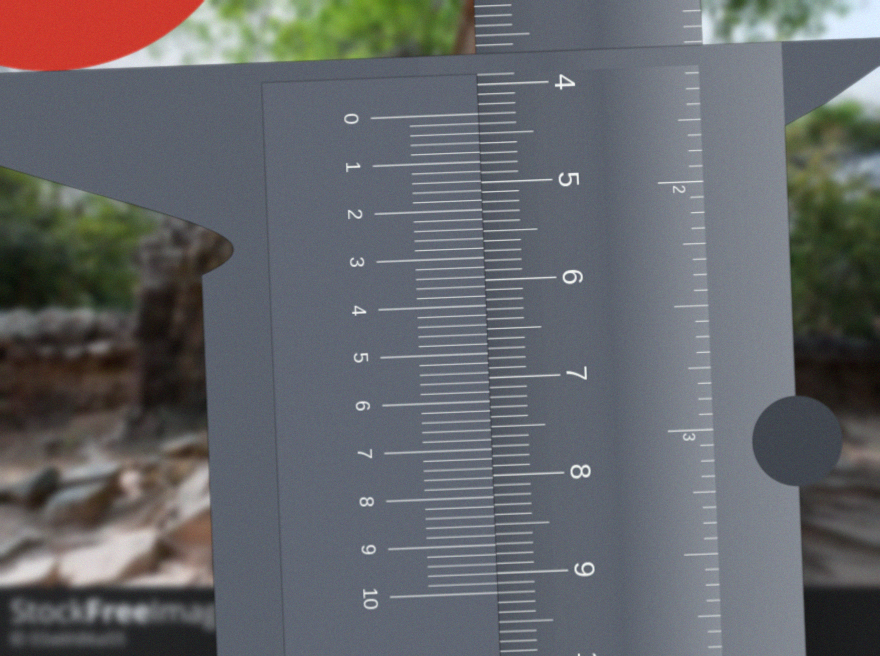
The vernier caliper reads 43.0 mm
